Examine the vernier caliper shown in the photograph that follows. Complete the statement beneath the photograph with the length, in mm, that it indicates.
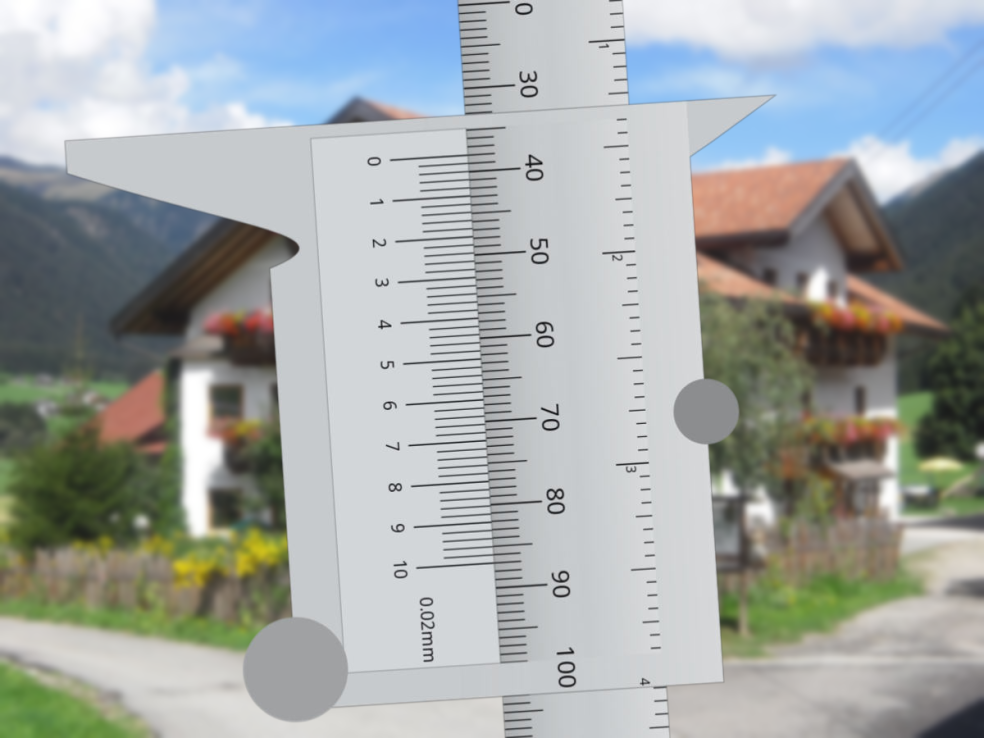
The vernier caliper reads 38.0 mm
